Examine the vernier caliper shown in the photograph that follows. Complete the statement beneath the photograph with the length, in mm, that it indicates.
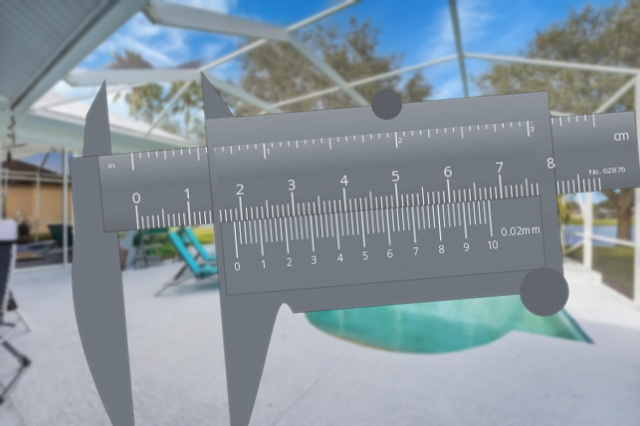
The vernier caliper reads 18.5 mm
